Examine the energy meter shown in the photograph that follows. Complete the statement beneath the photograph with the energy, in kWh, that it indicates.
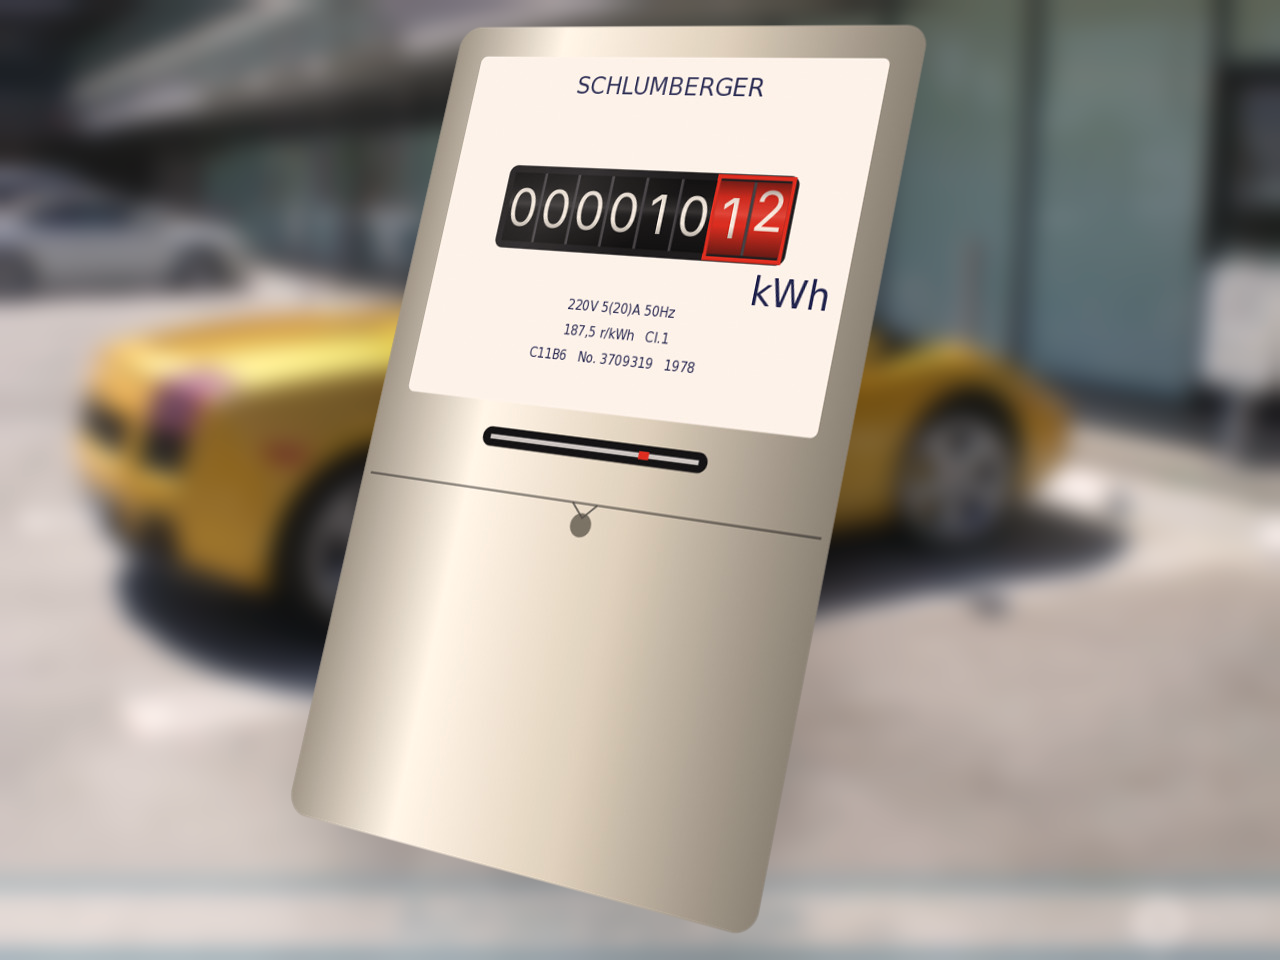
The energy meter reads 10.12 kWh
